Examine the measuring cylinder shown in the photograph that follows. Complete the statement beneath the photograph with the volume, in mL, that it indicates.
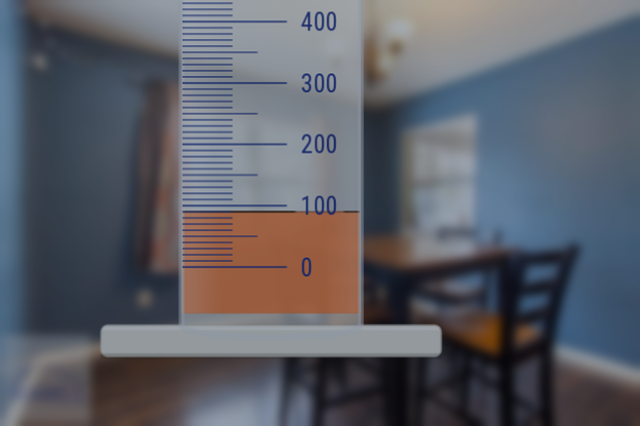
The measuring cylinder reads 90 mL
